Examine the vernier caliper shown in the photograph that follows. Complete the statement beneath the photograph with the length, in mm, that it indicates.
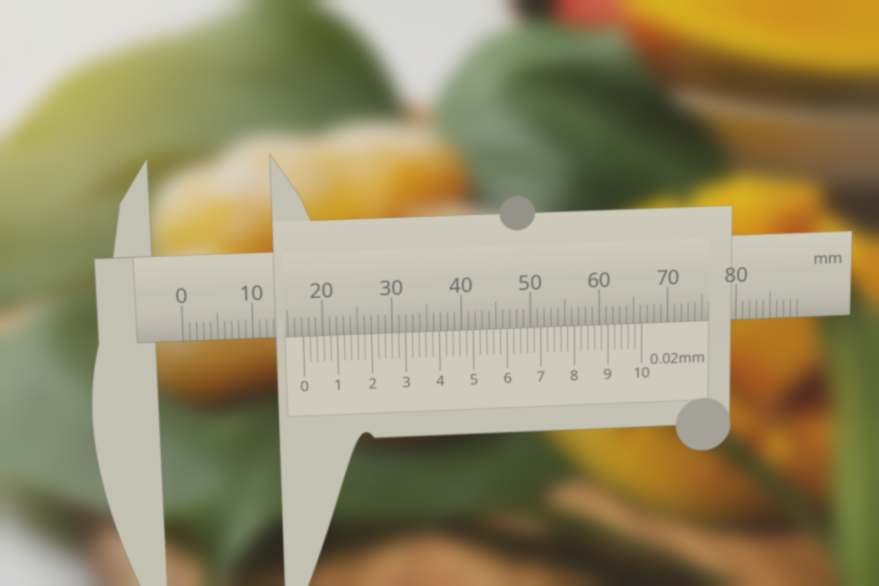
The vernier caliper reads 17.2 mm
